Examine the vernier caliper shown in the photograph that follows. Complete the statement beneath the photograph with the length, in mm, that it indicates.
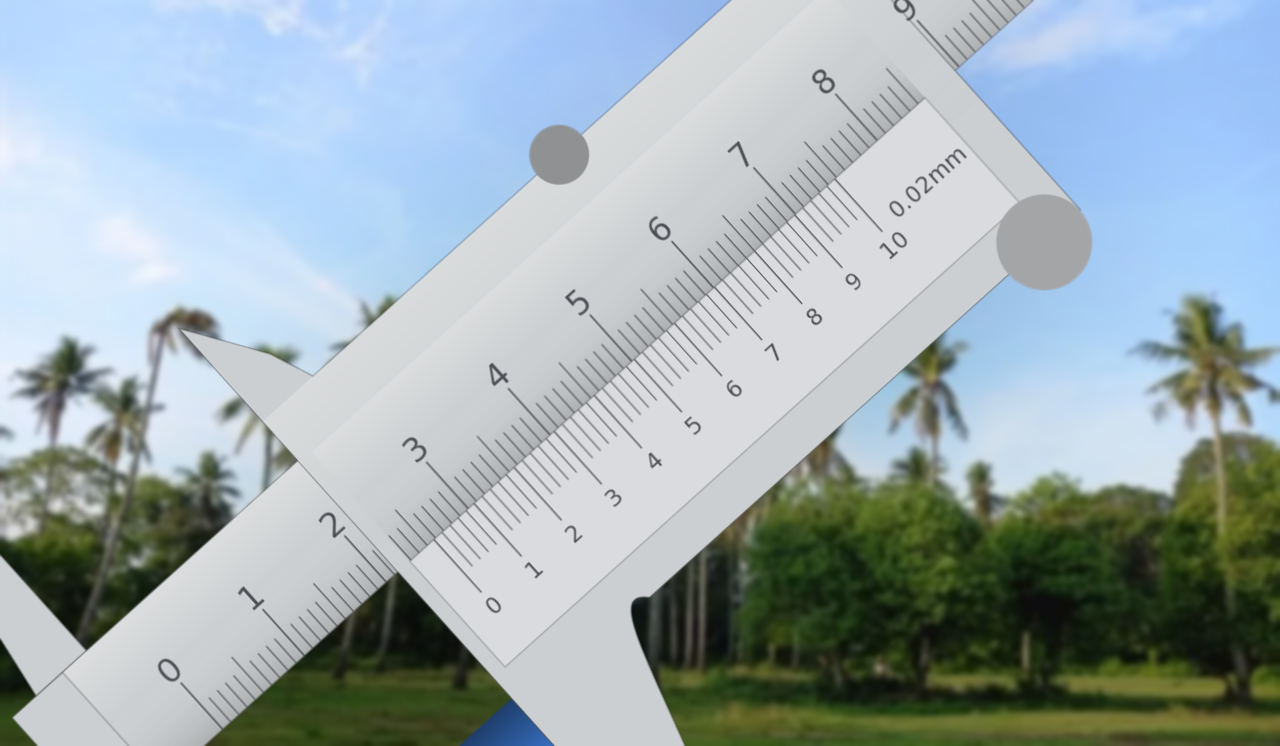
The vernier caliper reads 25.8 mm
